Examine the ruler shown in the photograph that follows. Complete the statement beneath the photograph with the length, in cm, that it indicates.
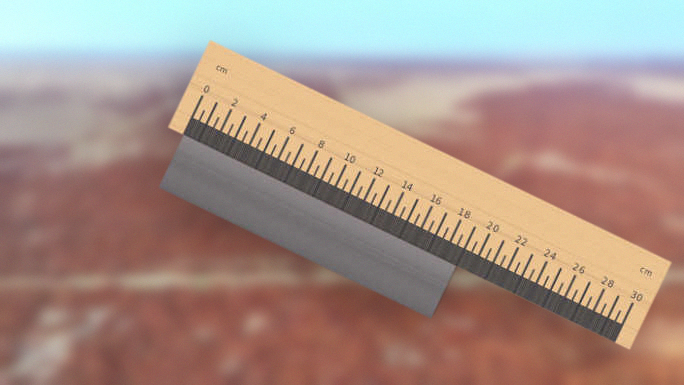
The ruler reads 19 cm
